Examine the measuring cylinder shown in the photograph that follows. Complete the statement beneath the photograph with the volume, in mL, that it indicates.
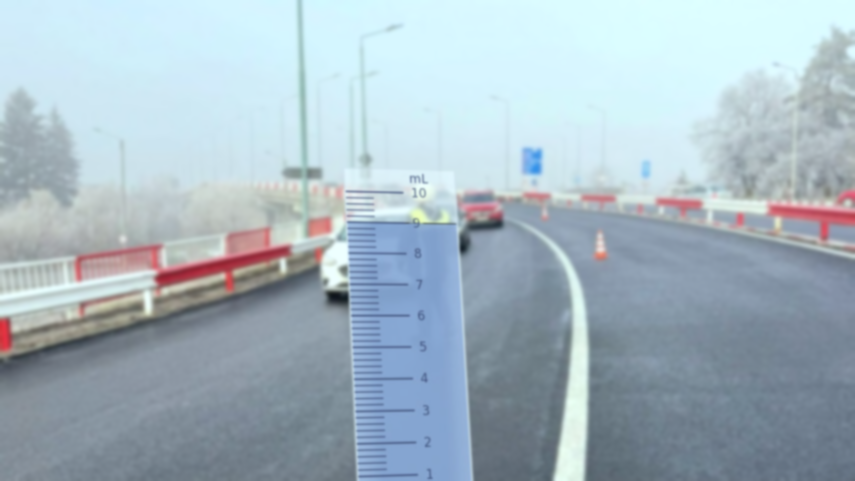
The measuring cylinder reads 9 mL
